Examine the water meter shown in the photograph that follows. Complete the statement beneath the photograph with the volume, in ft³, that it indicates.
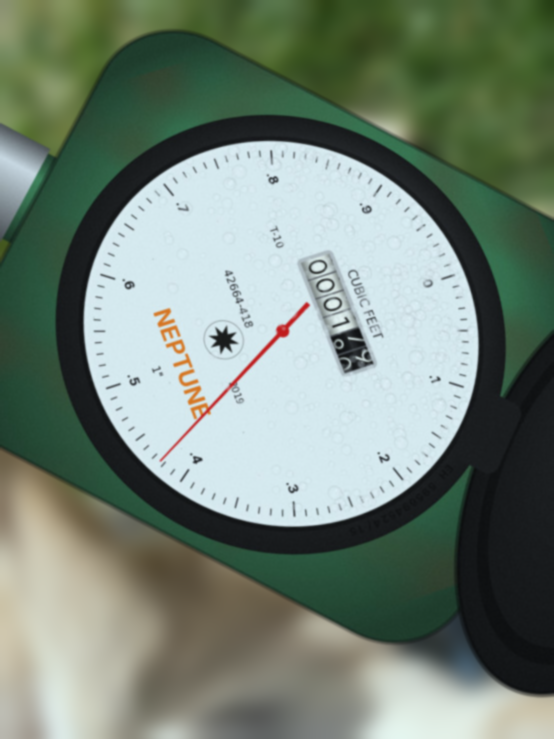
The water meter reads 179.42 ft³
